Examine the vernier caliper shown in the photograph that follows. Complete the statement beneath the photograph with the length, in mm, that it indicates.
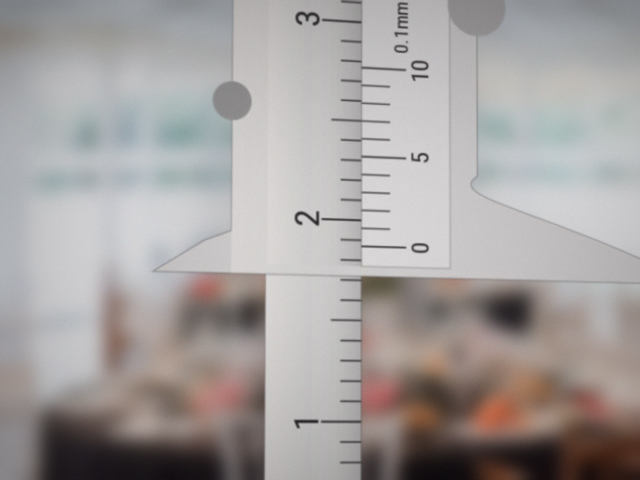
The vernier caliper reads 18.7 mm
